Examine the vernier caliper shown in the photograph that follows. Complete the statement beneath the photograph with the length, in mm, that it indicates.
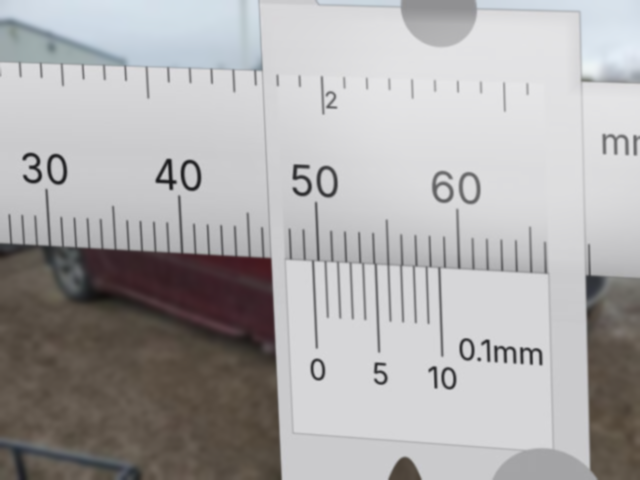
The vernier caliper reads 49.6 mm
